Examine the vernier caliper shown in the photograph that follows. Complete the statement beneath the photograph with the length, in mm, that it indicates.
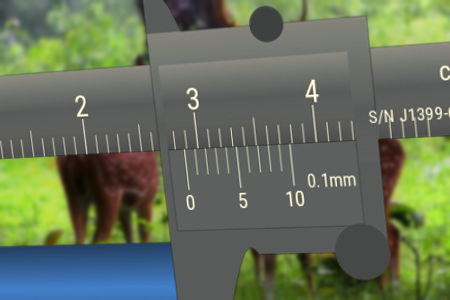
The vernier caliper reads 28.8 mm
